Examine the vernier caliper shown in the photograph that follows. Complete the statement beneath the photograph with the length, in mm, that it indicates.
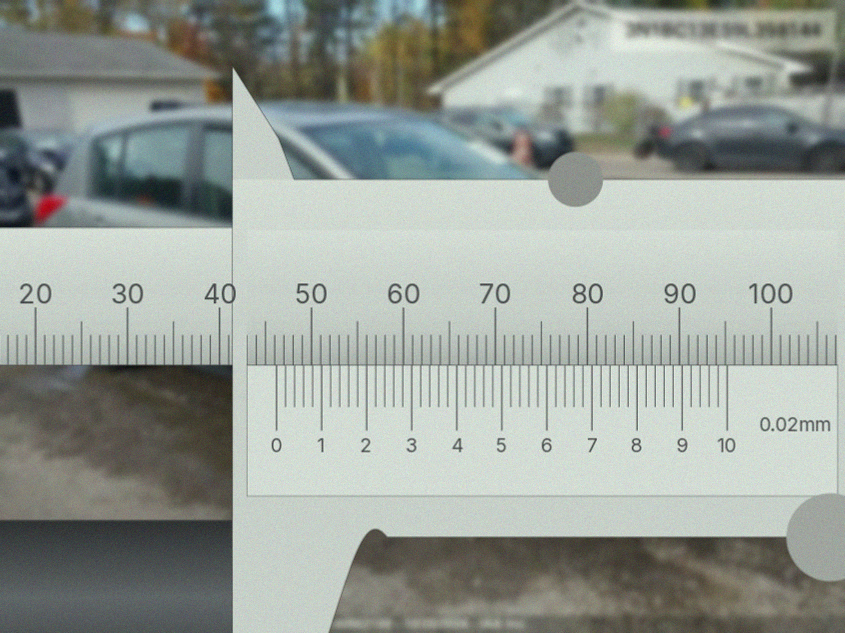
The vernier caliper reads 46.2 mm
